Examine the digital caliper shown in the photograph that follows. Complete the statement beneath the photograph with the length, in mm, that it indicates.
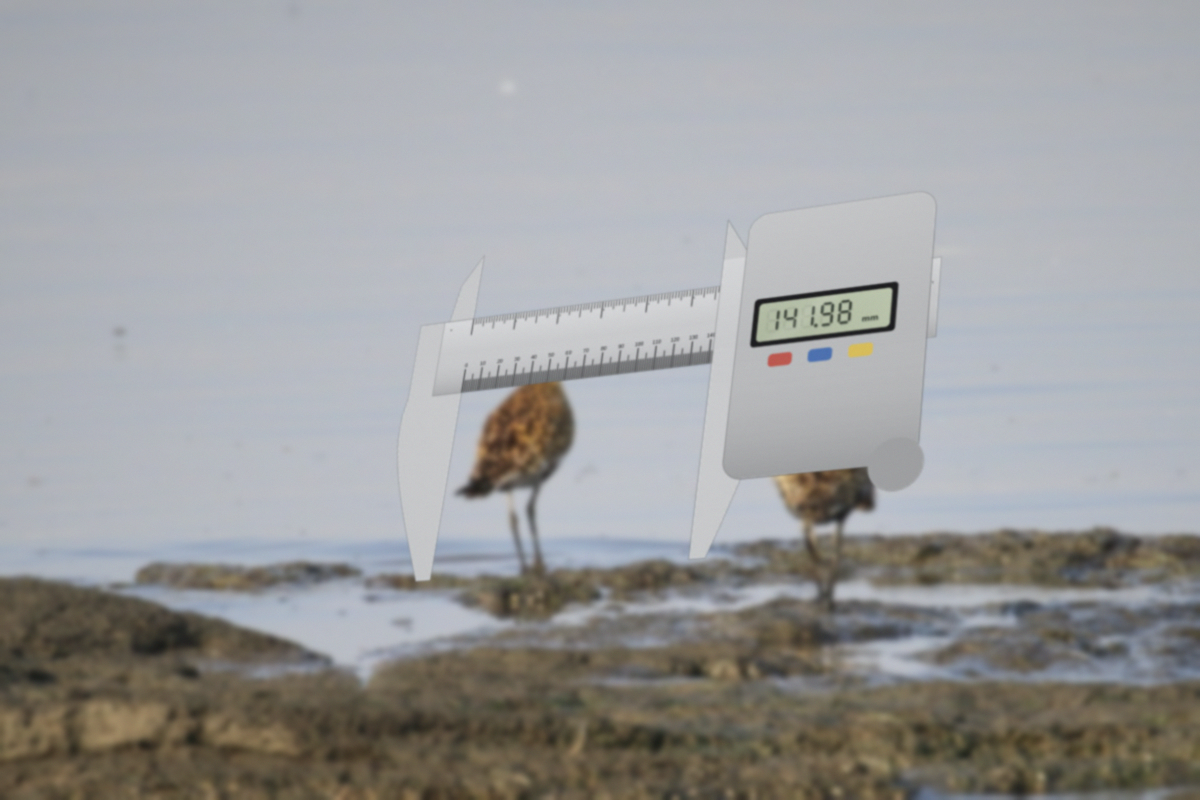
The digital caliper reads 141.98 mm
